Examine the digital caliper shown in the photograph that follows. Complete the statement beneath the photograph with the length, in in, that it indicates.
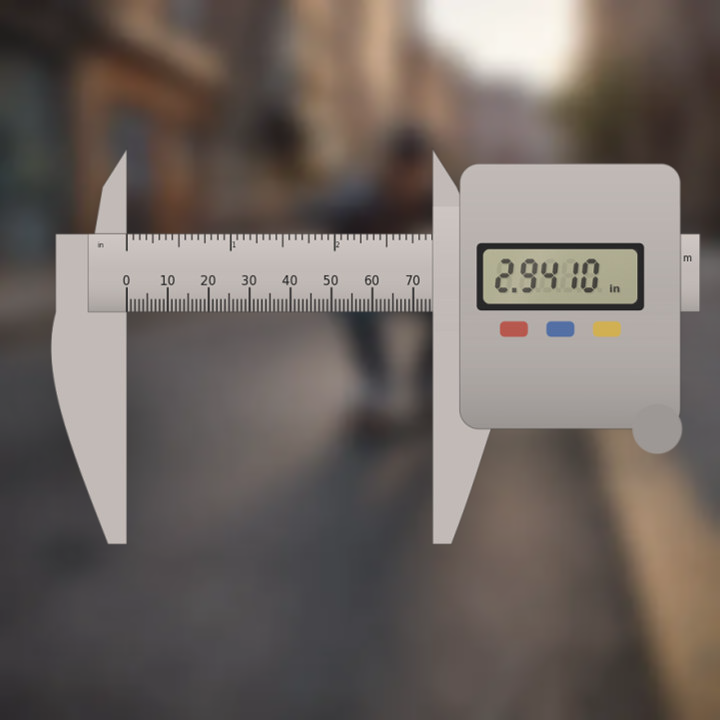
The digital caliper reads 2.9410 in
